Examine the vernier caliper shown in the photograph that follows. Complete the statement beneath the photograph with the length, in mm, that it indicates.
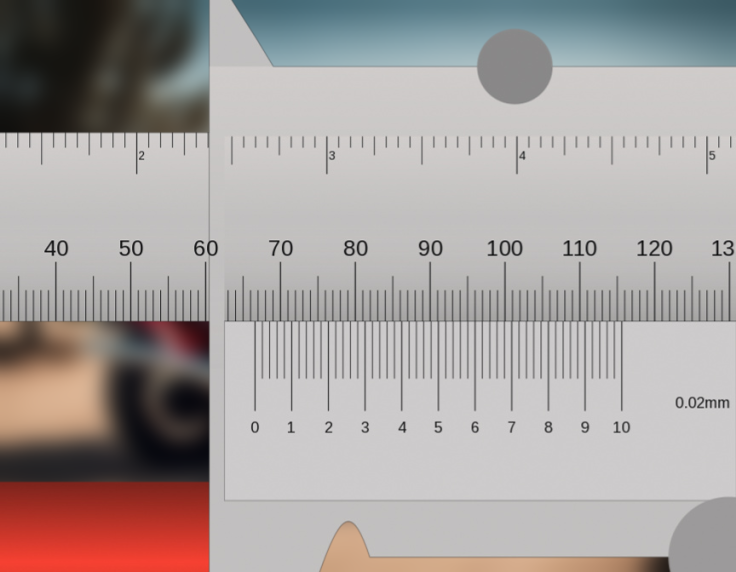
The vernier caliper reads 66.6 mm
